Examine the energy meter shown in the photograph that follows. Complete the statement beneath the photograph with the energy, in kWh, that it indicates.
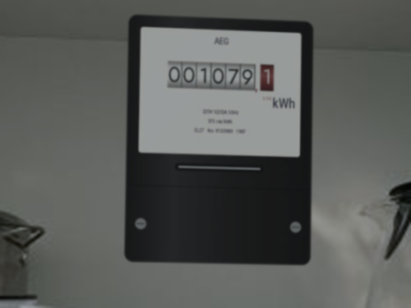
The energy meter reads 1079.1 kWh
